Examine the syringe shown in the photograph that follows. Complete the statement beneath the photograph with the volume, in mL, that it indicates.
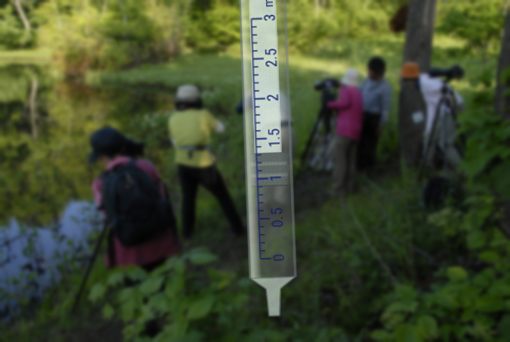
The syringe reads 0.9 mL
